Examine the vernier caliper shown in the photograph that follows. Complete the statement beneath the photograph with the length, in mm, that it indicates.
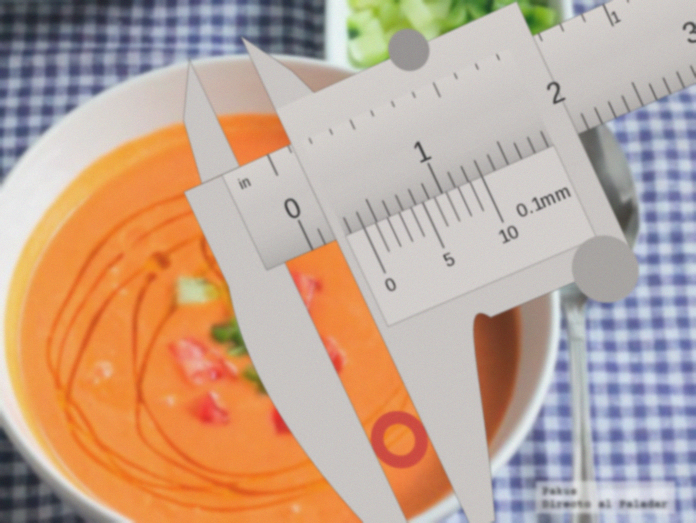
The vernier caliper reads 4.0 mm
